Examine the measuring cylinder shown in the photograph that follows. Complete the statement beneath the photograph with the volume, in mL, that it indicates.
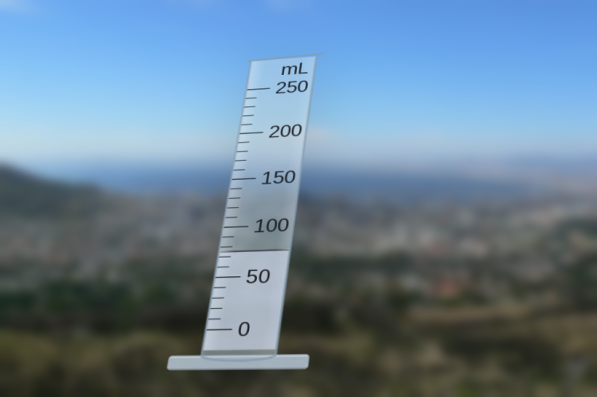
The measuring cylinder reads 75 mL
